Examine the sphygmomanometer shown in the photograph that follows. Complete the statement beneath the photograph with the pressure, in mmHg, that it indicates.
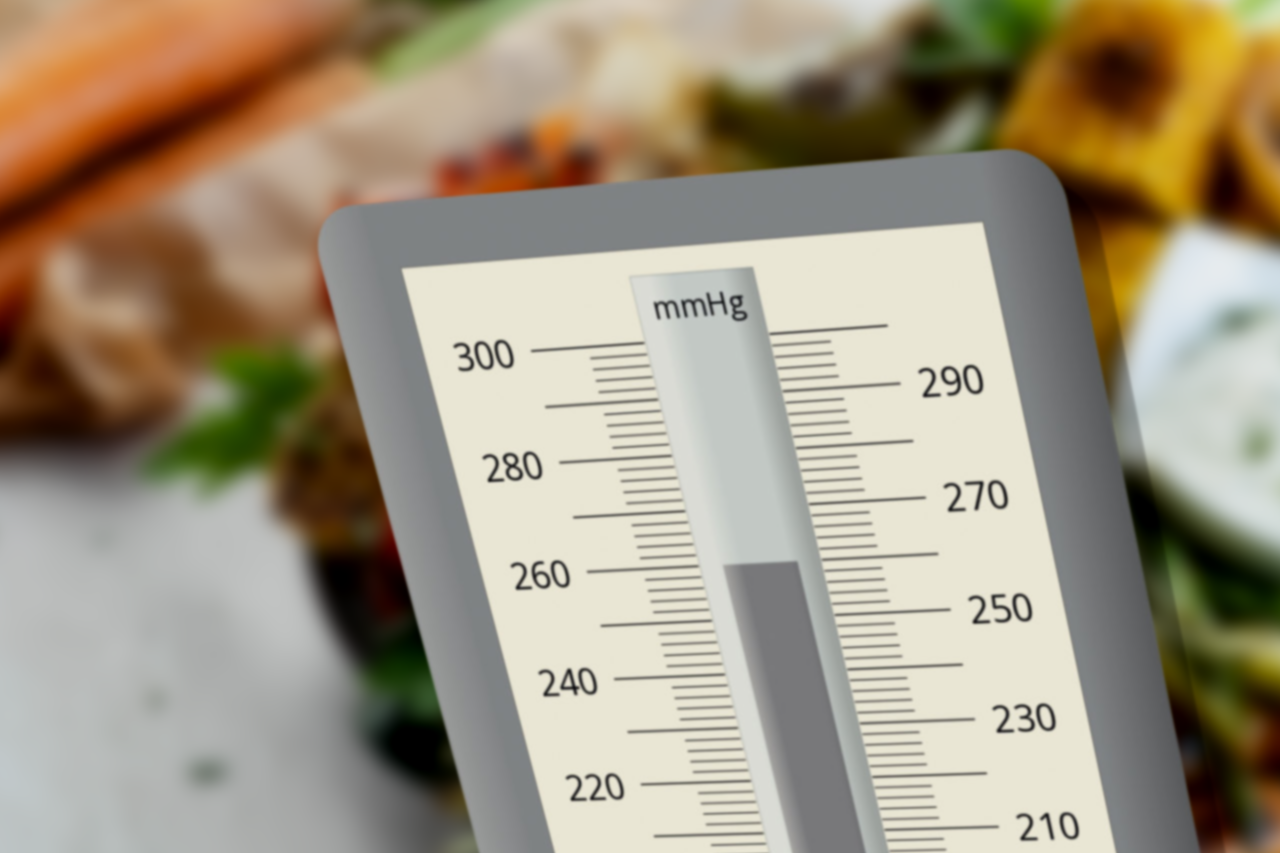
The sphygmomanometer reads 260 mmHg
